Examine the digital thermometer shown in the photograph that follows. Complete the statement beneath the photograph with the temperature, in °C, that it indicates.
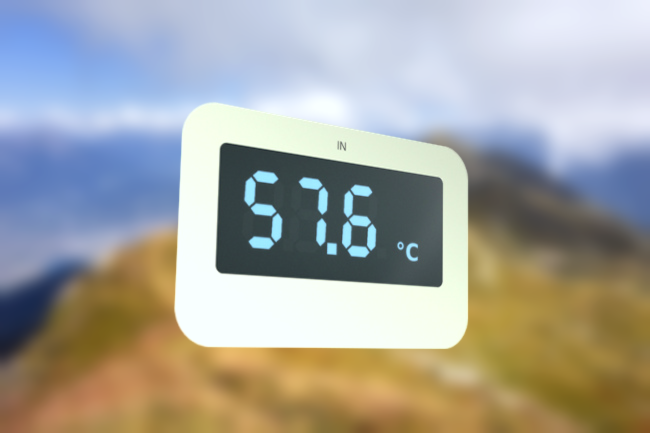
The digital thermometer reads 57.6 °C
